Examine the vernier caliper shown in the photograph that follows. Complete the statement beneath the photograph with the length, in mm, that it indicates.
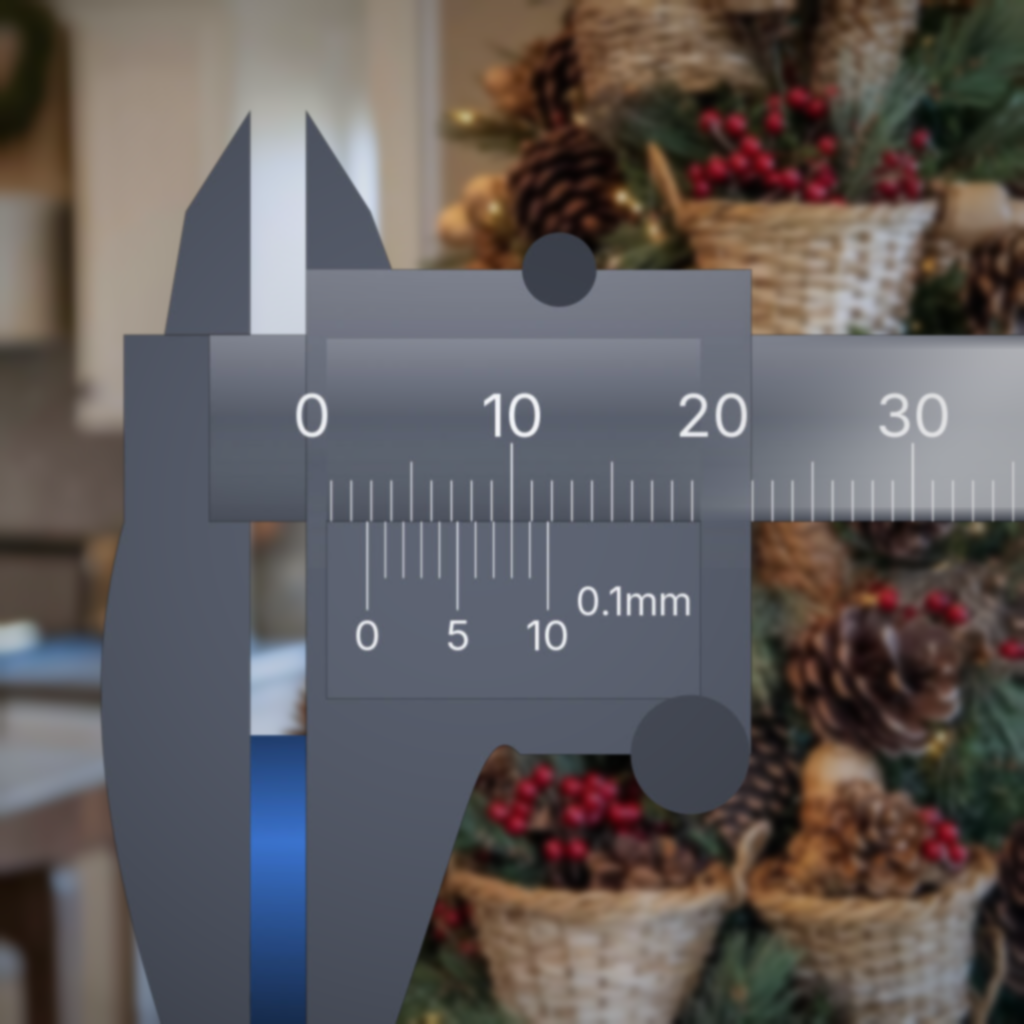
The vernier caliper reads 2.8 mm
